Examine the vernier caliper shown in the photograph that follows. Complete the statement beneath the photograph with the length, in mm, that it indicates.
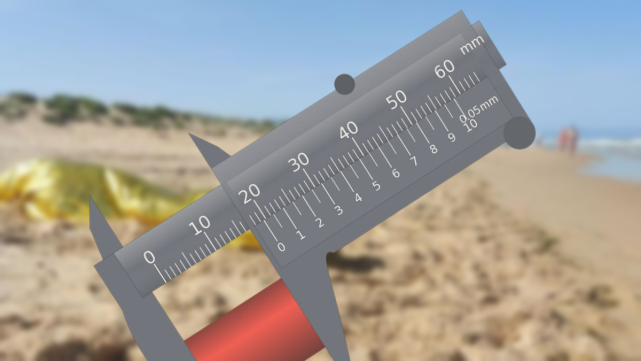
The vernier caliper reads 19.6 mm
